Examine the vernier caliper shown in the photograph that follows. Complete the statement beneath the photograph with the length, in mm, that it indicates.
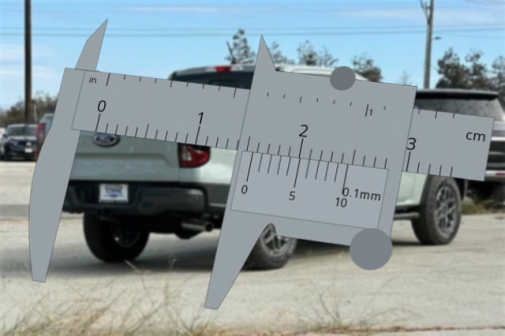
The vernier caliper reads 15.6 mm
